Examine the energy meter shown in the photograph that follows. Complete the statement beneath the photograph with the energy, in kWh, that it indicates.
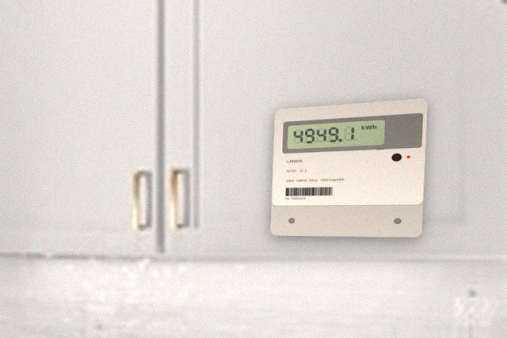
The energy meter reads 4949.1 kWh
